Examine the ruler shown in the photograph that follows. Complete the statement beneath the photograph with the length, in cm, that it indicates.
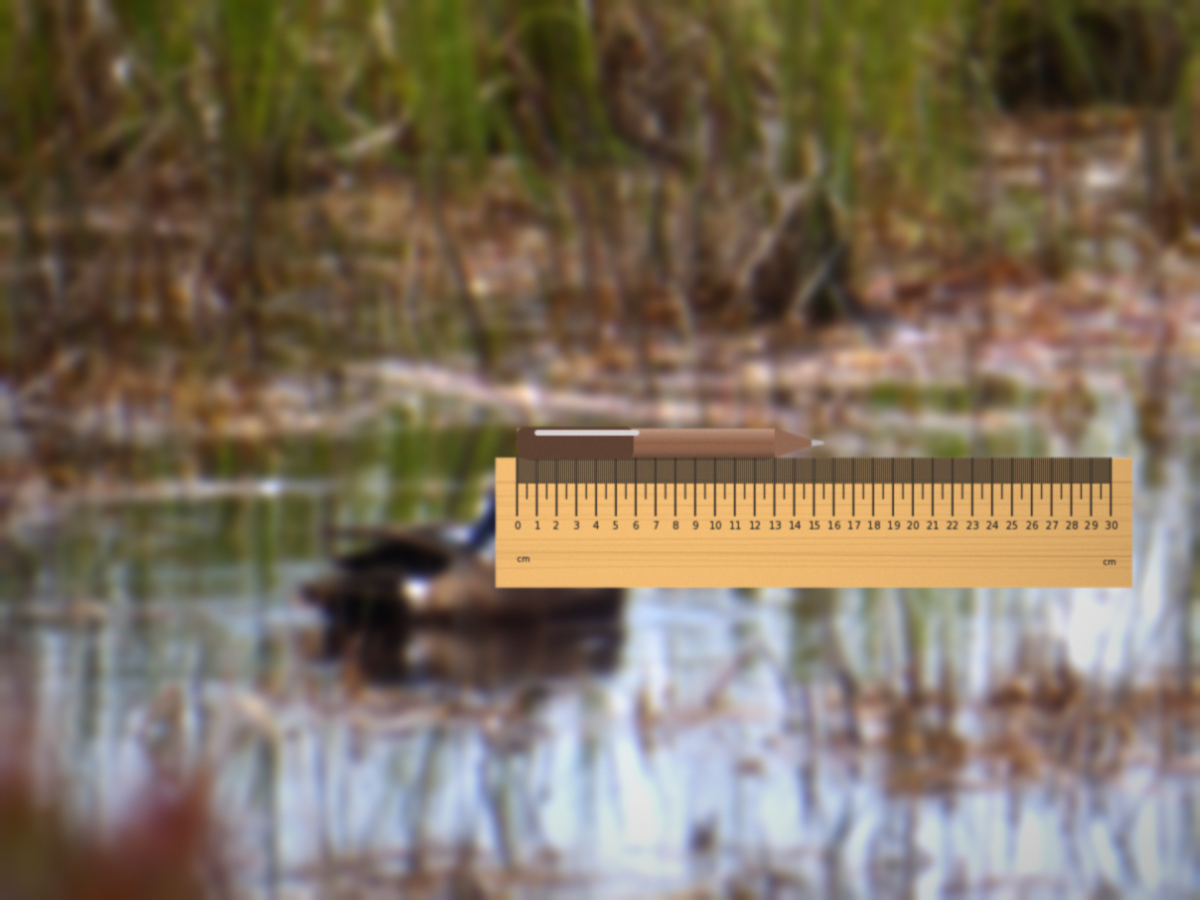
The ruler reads 15.5 cm
